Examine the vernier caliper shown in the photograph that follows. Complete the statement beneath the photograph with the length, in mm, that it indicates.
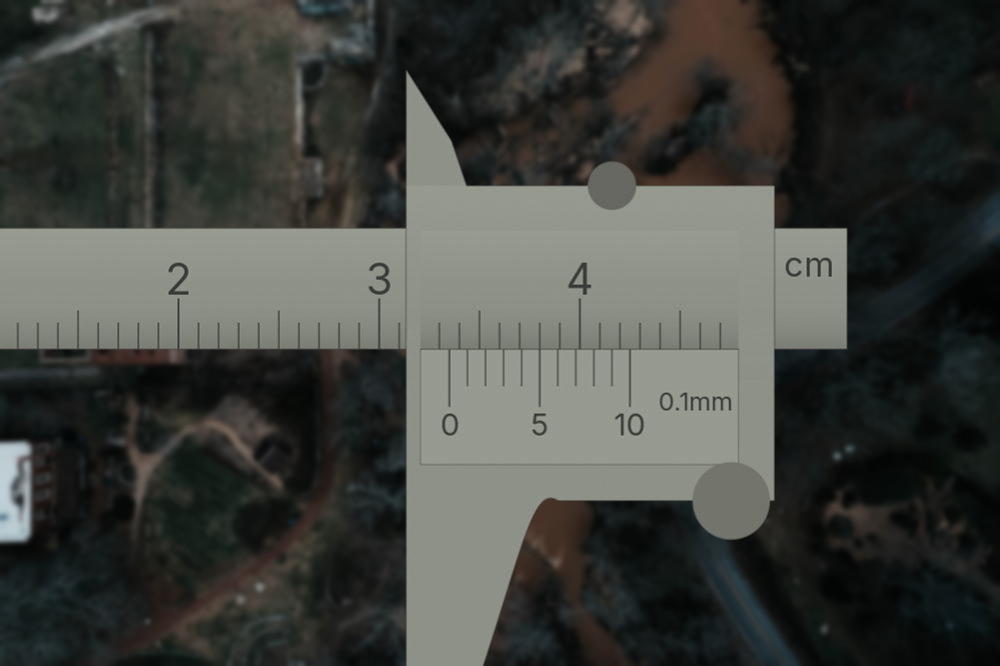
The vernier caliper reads 33.5 mm
